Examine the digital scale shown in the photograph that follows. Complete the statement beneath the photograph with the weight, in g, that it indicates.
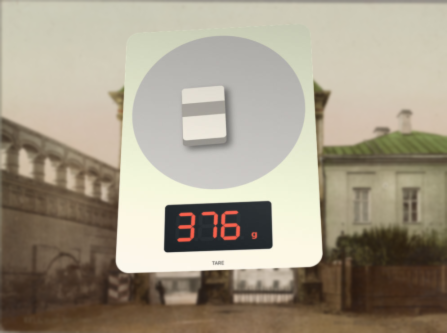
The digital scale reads 376 g
